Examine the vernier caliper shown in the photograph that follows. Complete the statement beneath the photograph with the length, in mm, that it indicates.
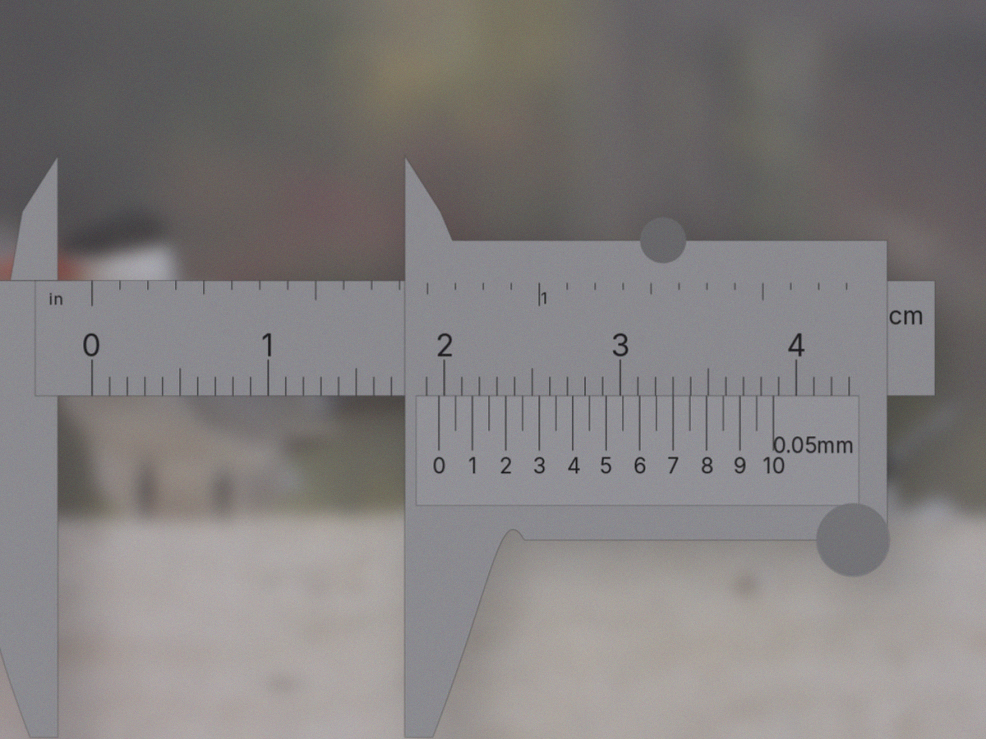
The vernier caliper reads 19.7 mm
